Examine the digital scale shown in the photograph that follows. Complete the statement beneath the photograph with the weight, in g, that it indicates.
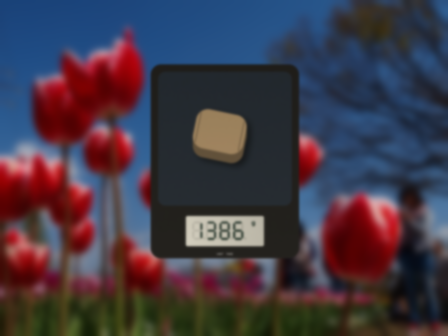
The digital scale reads 1386 g
